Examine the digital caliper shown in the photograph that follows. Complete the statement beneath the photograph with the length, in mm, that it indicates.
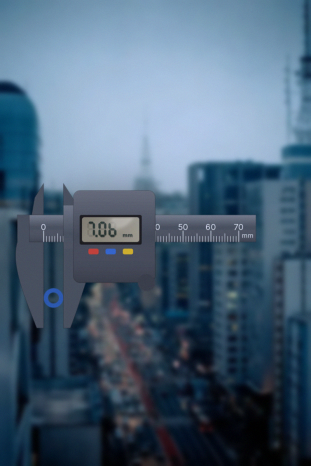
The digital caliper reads 7.06 mm
